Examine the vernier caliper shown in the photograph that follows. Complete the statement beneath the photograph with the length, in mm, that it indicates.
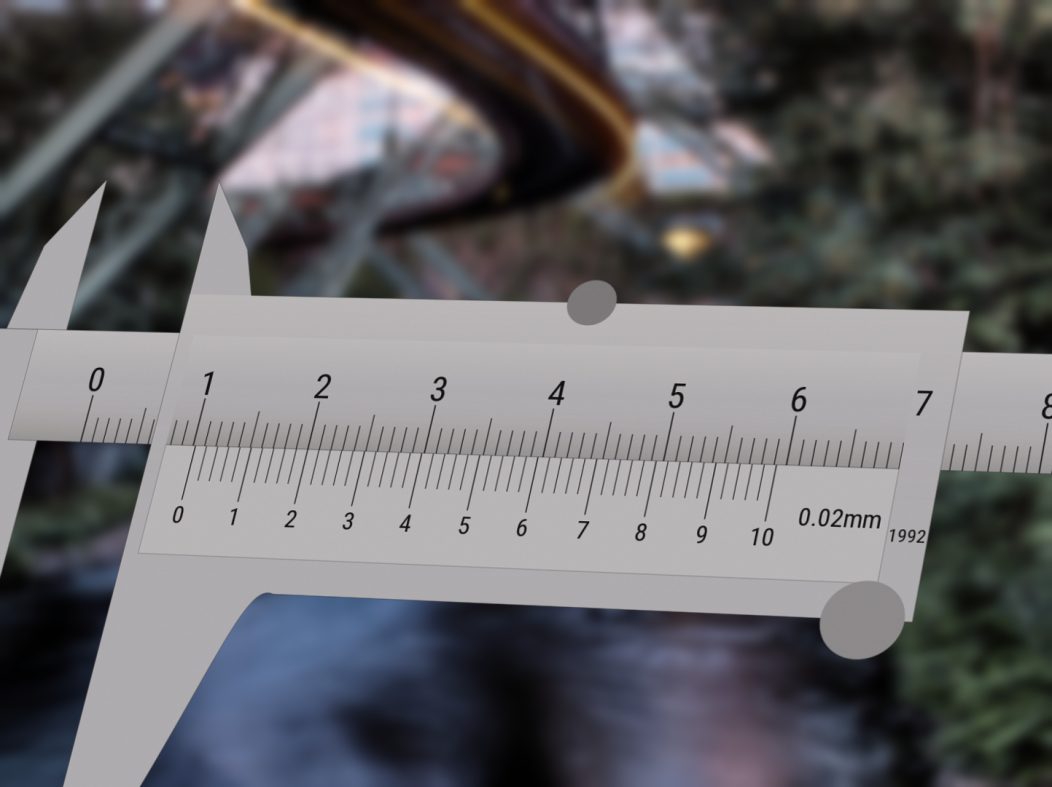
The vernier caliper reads 10.2 mm
